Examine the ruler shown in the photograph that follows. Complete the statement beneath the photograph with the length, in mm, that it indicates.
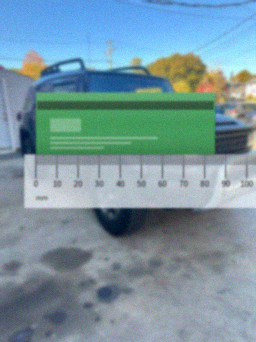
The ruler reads 85 mm
